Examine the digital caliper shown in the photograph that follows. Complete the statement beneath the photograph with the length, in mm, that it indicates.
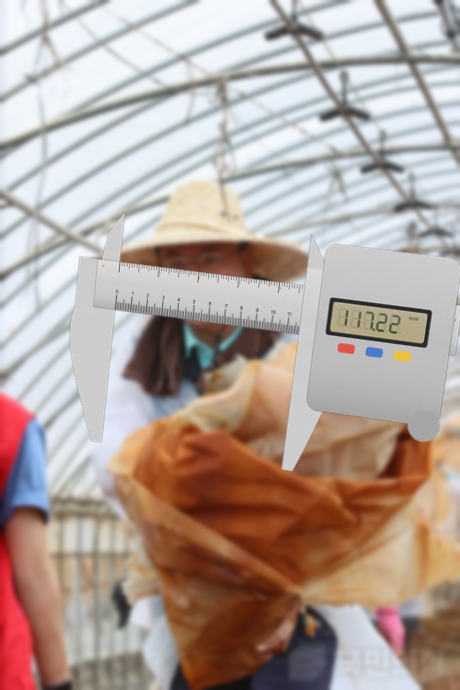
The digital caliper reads 117.22 mm
